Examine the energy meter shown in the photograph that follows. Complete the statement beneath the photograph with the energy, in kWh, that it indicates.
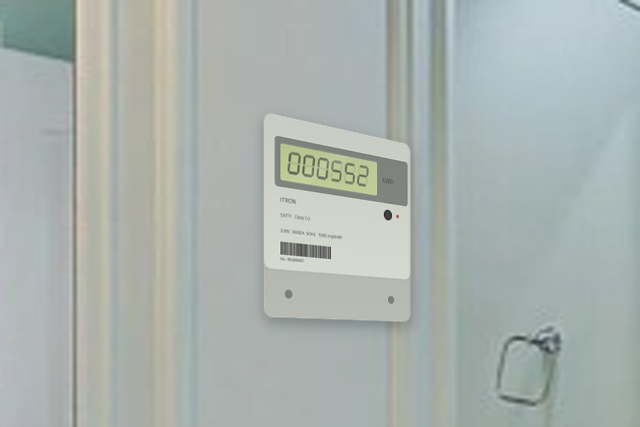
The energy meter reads 552 kWh
